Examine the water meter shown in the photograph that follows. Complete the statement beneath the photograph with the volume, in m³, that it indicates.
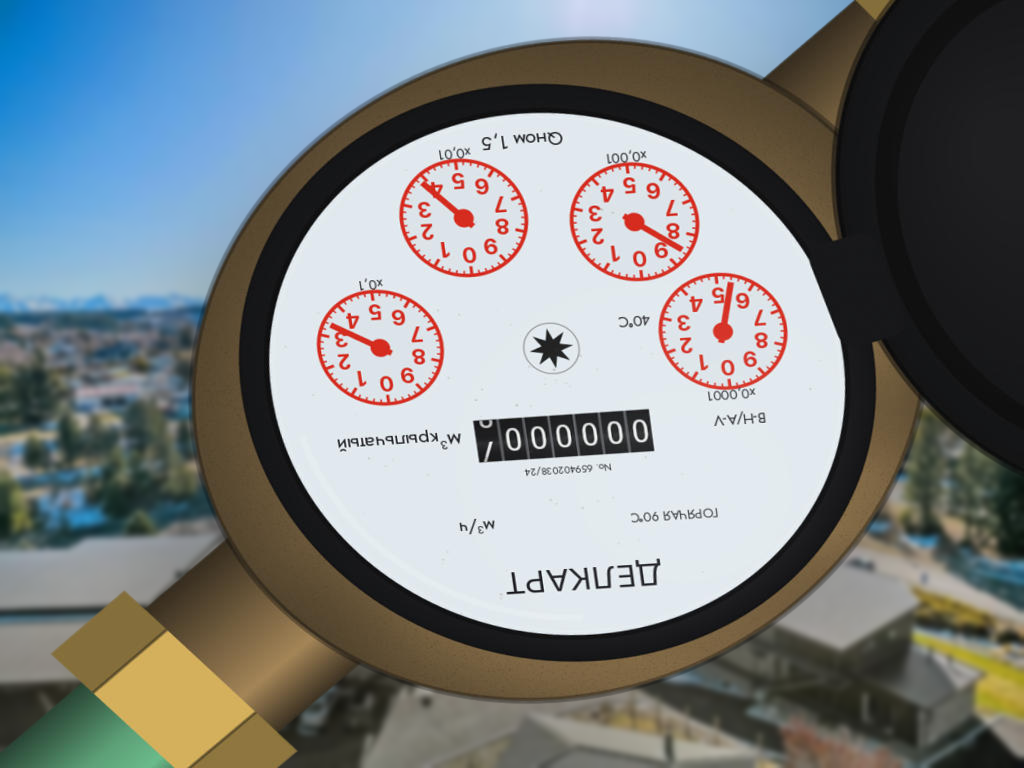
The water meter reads 7.3385 m³
